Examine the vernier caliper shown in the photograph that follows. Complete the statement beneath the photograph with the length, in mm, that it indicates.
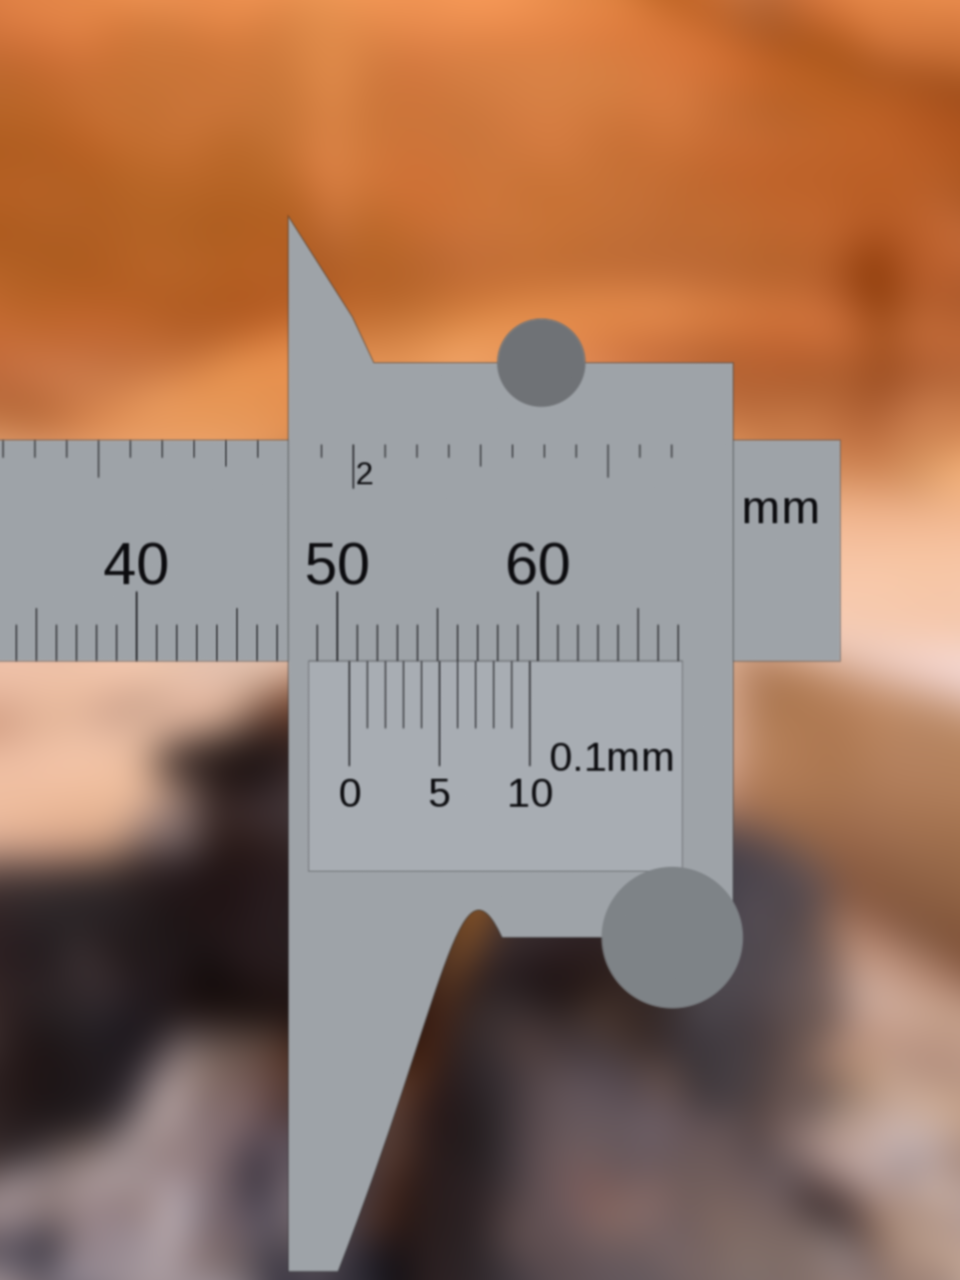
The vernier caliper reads 50.6 mm
